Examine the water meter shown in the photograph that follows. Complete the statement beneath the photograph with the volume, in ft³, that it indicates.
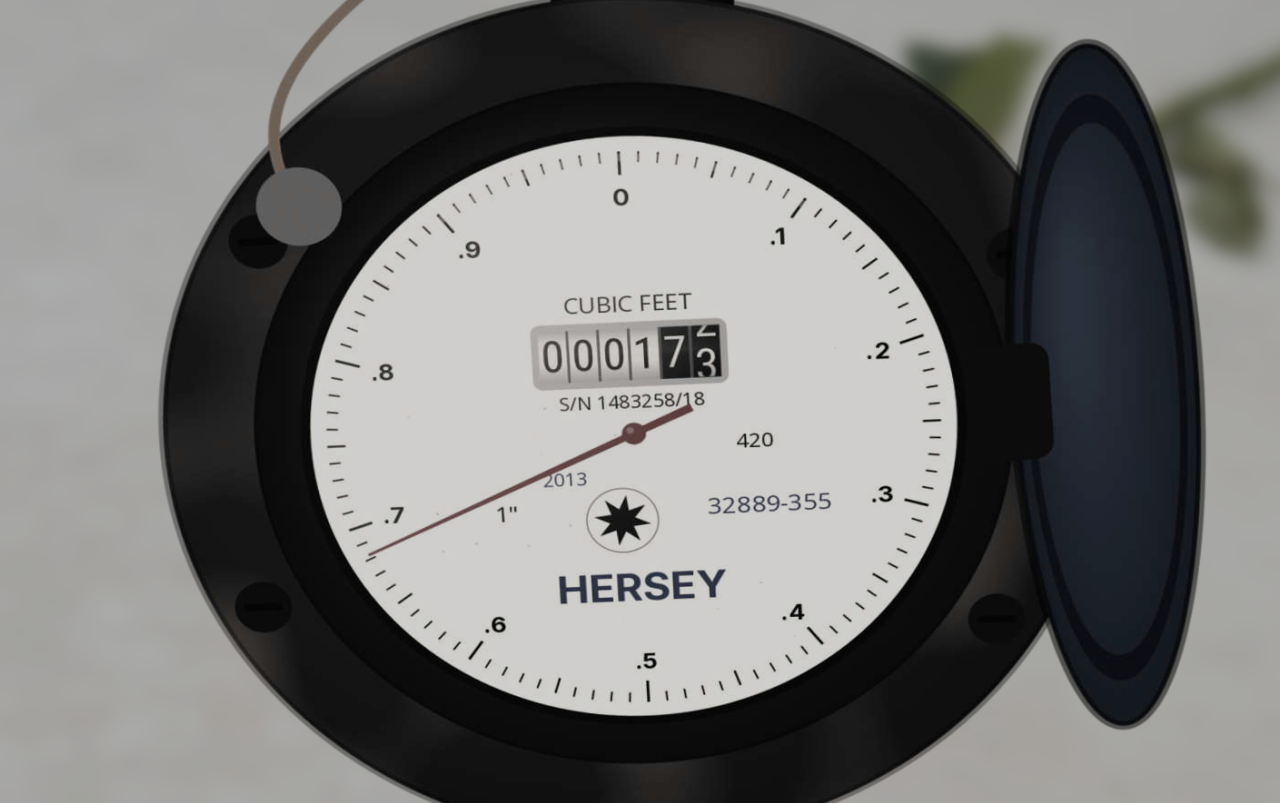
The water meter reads 172.68 ft³
